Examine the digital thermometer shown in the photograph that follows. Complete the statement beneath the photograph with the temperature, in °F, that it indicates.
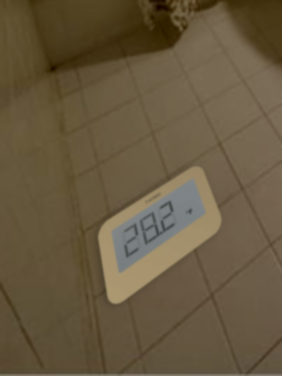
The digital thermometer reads 28.2 °F
